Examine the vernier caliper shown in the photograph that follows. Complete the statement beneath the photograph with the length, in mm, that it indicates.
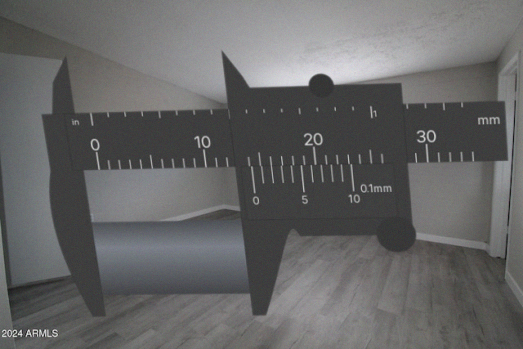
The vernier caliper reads 14.2 mm
